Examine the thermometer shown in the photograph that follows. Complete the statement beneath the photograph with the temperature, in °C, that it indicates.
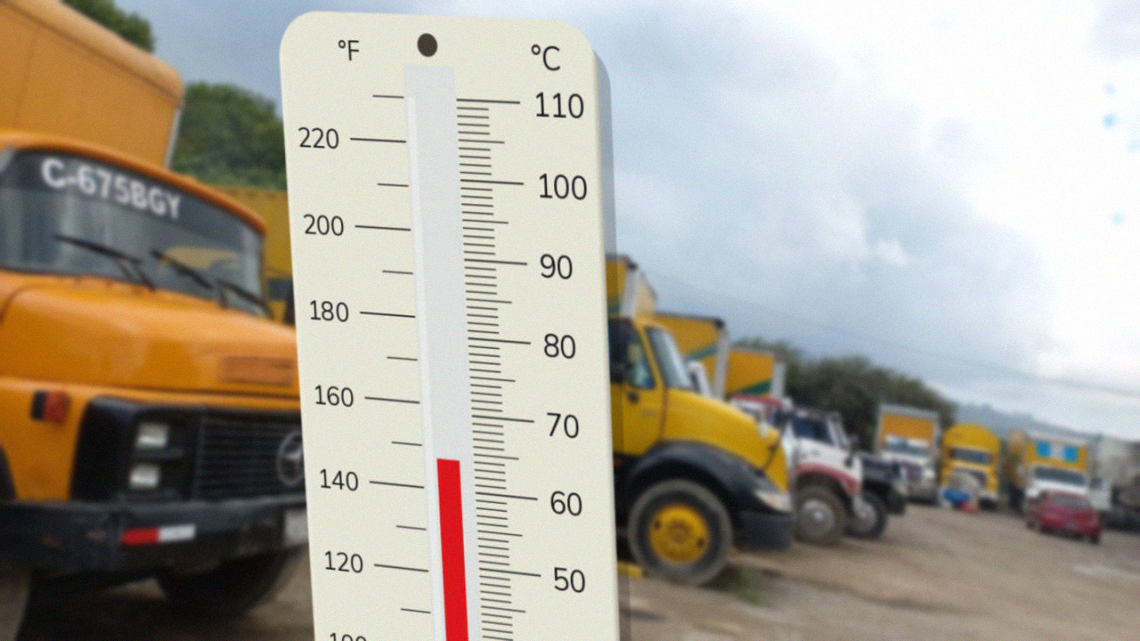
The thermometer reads 64 °C
